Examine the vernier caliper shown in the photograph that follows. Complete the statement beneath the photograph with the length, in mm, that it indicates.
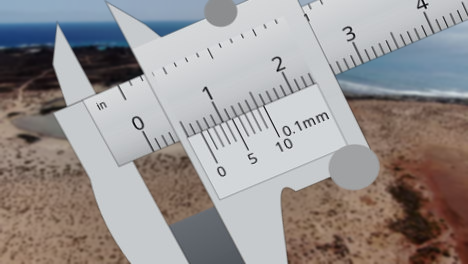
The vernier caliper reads 6.8 mm
